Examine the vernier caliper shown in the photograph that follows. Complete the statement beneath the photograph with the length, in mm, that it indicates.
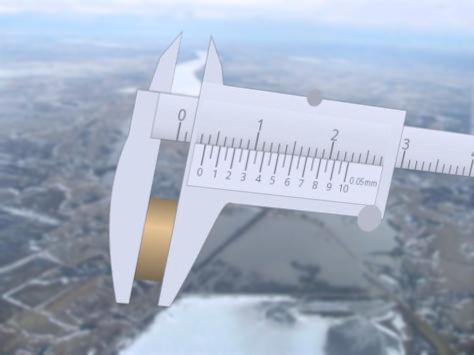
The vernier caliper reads 3.6 mm
